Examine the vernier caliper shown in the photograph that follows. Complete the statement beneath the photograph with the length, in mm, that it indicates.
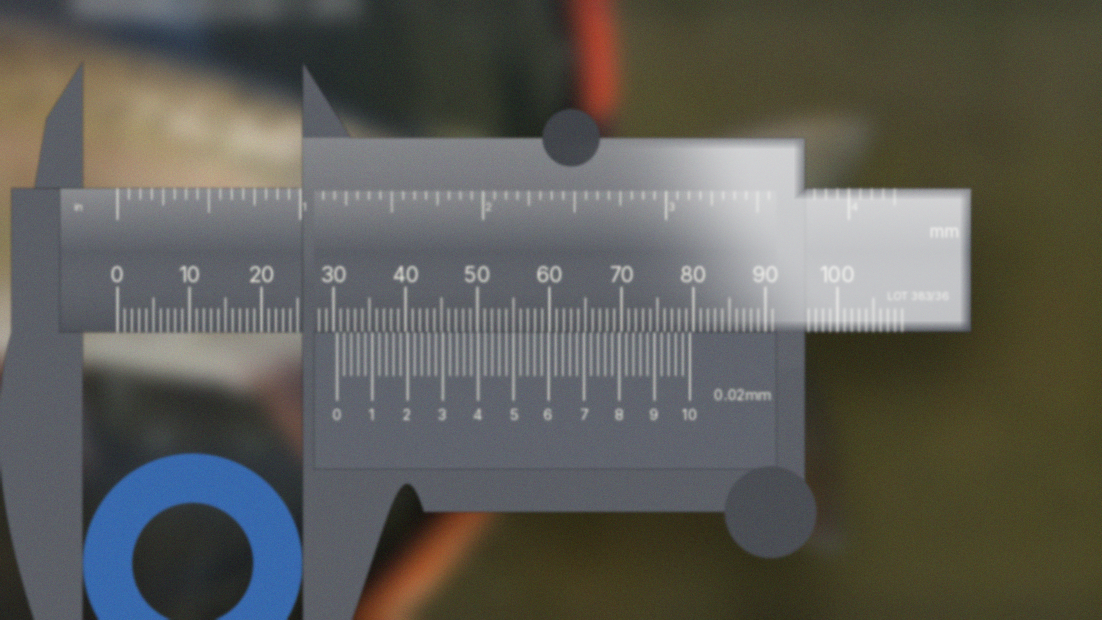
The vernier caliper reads 30.5 mm
